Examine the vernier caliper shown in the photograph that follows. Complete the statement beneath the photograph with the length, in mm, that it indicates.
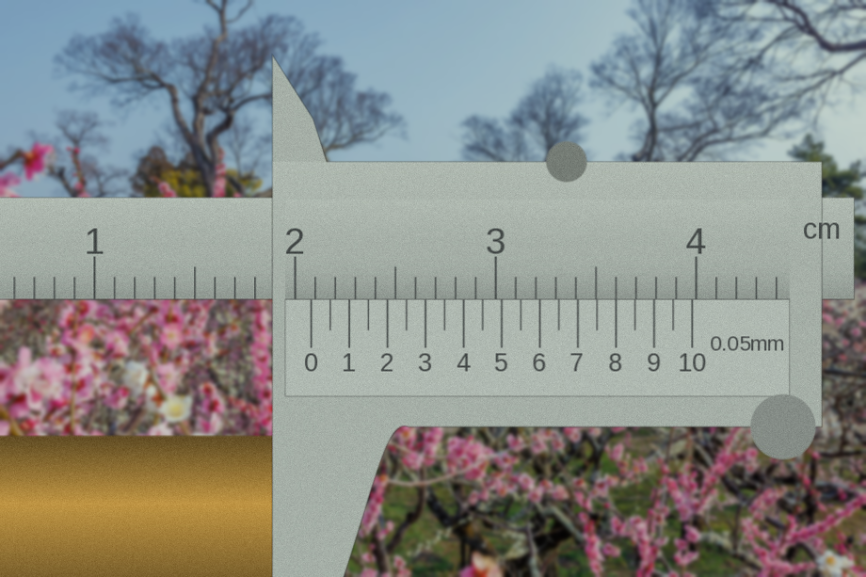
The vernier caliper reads 20.8 mm
